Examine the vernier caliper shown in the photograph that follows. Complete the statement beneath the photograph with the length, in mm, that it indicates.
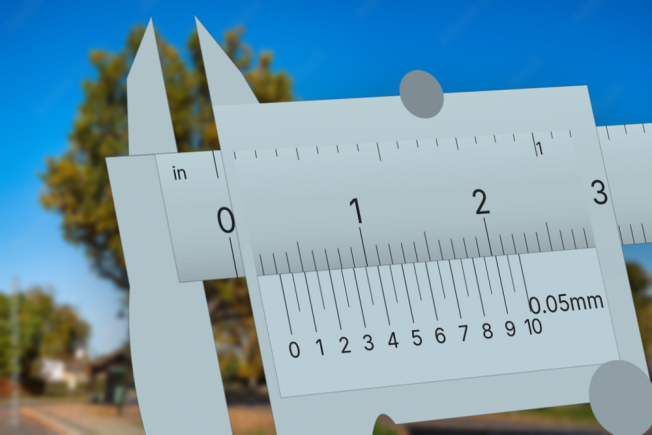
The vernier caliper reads 3.2 mm
